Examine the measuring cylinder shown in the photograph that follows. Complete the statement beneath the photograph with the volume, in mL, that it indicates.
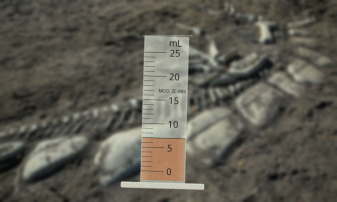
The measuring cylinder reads 7 mL
